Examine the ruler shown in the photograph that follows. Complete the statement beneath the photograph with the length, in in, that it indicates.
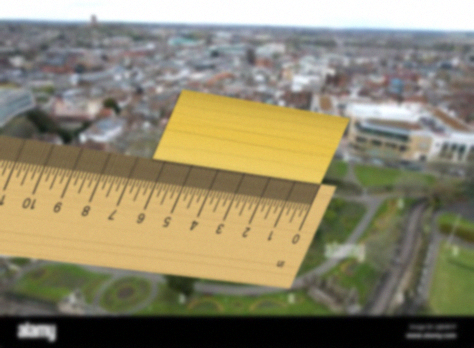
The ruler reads 6.5 in
